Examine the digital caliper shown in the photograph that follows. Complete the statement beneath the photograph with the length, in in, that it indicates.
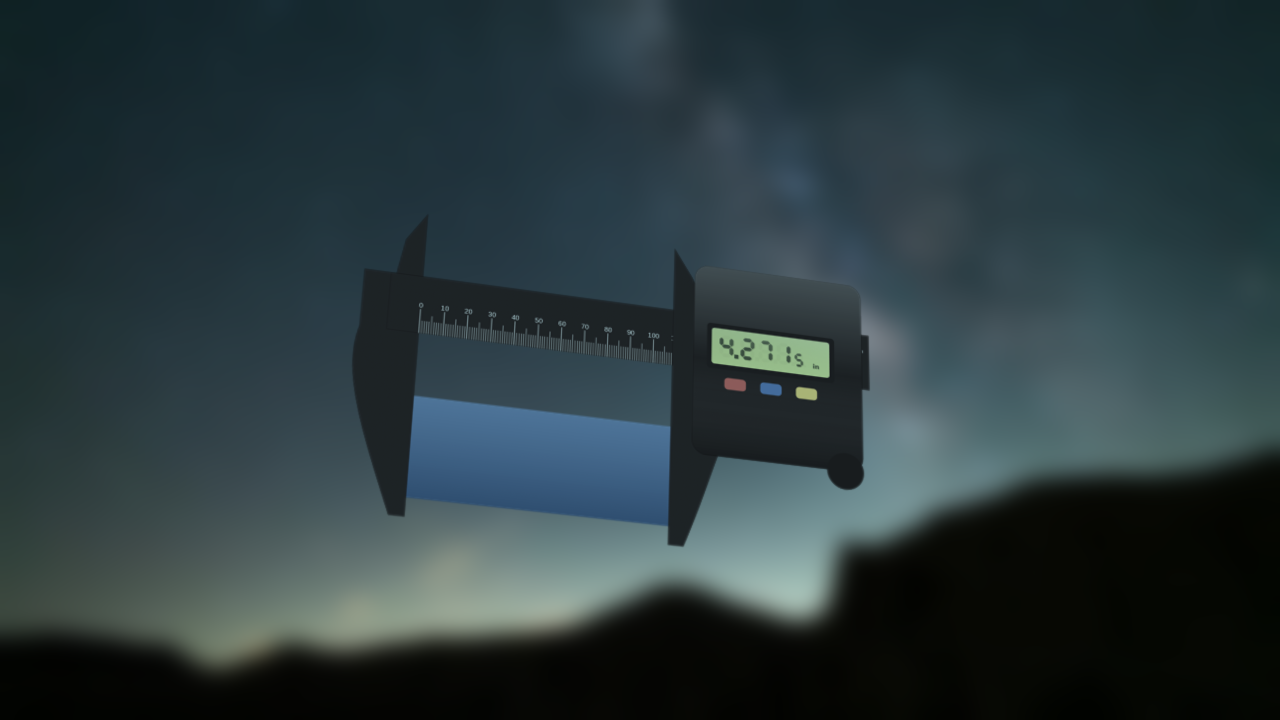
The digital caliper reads 4.2715 in
